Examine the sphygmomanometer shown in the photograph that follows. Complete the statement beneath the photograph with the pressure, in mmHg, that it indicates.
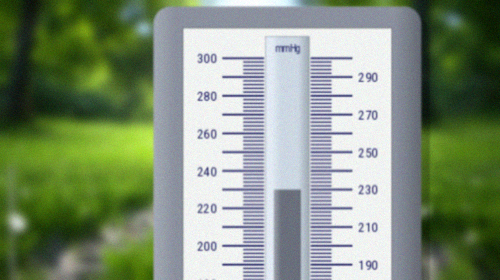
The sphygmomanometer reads 230 mmHg
